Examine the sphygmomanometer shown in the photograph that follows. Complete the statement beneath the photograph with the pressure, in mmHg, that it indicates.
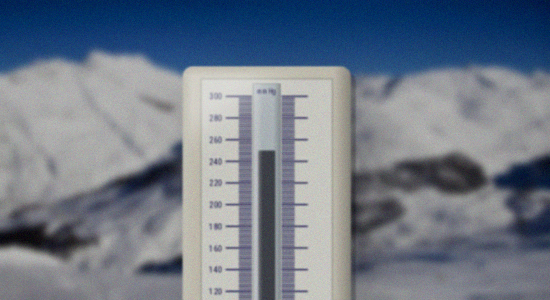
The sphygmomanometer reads 250 mmHg
